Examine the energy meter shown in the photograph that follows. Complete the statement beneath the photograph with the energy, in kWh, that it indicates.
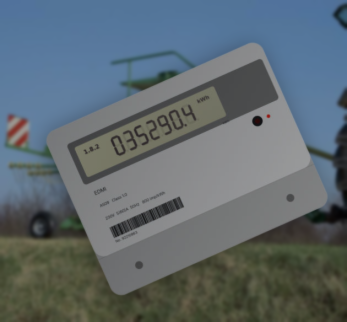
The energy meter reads 35290.4 kWh
